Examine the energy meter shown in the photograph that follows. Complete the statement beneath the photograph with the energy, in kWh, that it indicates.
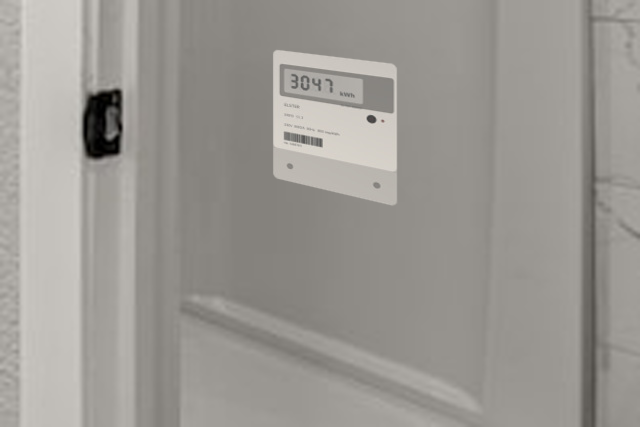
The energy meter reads 3047 kWh
